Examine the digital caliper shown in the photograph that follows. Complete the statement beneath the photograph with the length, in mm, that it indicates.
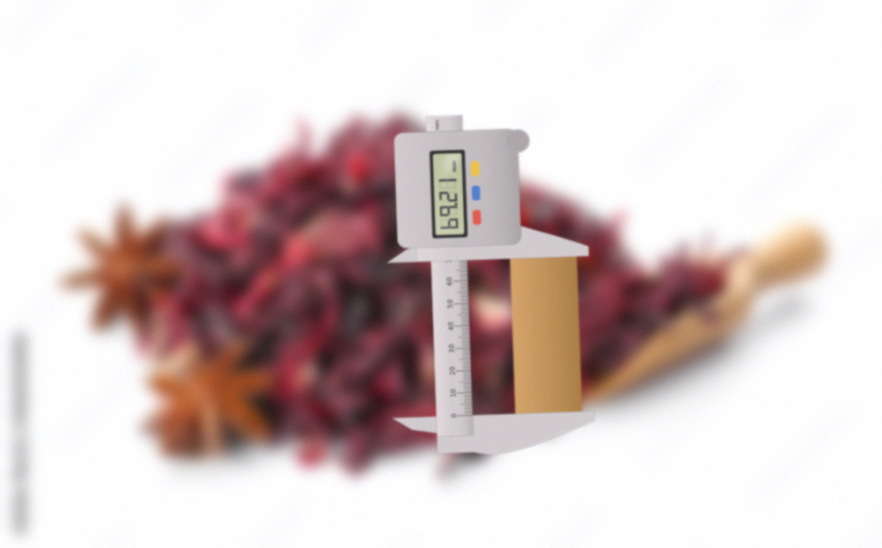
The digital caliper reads 69.21 mm
